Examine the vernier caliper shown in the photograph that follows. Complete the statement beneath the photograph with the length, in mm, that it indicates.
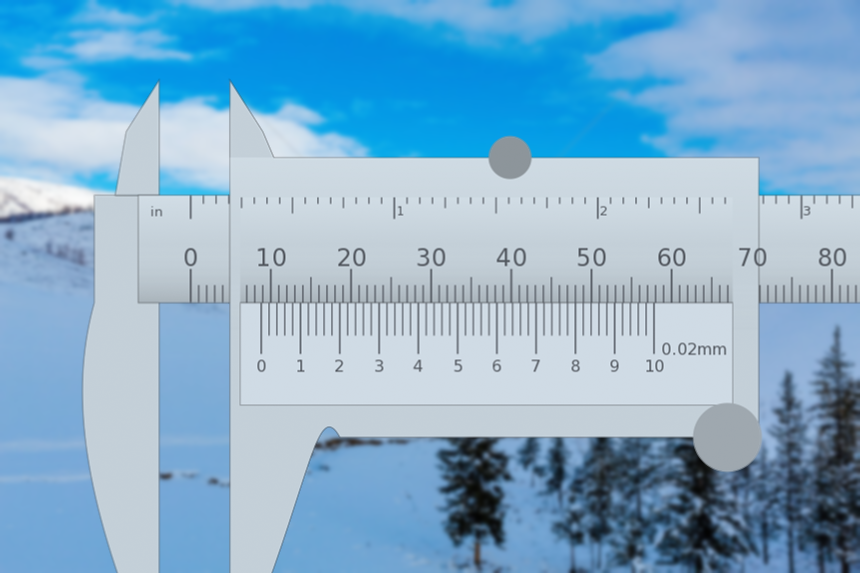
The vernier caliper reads 8.8 mm
